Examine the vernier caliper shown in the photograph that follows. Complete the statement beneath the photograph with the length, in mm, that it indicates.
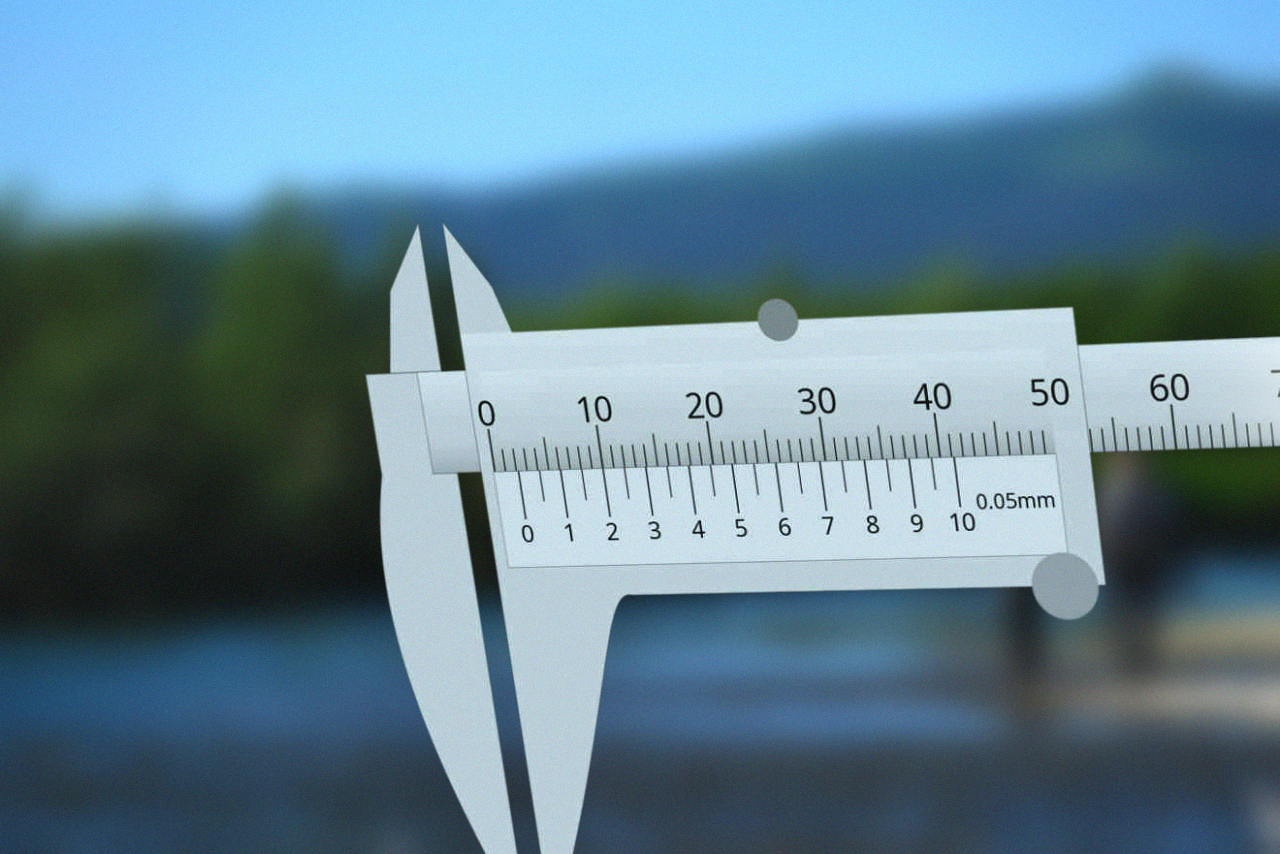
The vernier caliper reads 2.2 mm
